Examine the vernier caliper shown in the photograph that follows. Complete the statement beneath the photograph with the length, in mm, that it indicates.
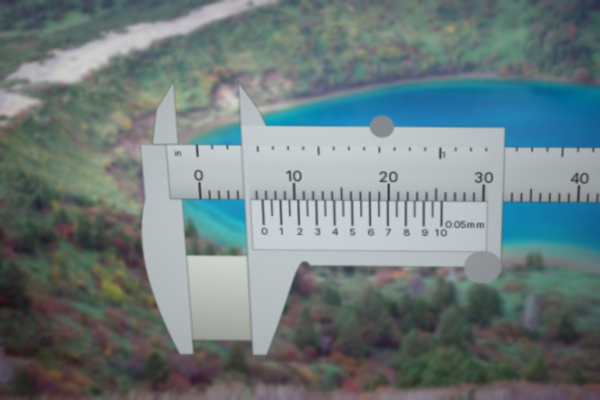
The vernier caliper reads 6.6 mm
